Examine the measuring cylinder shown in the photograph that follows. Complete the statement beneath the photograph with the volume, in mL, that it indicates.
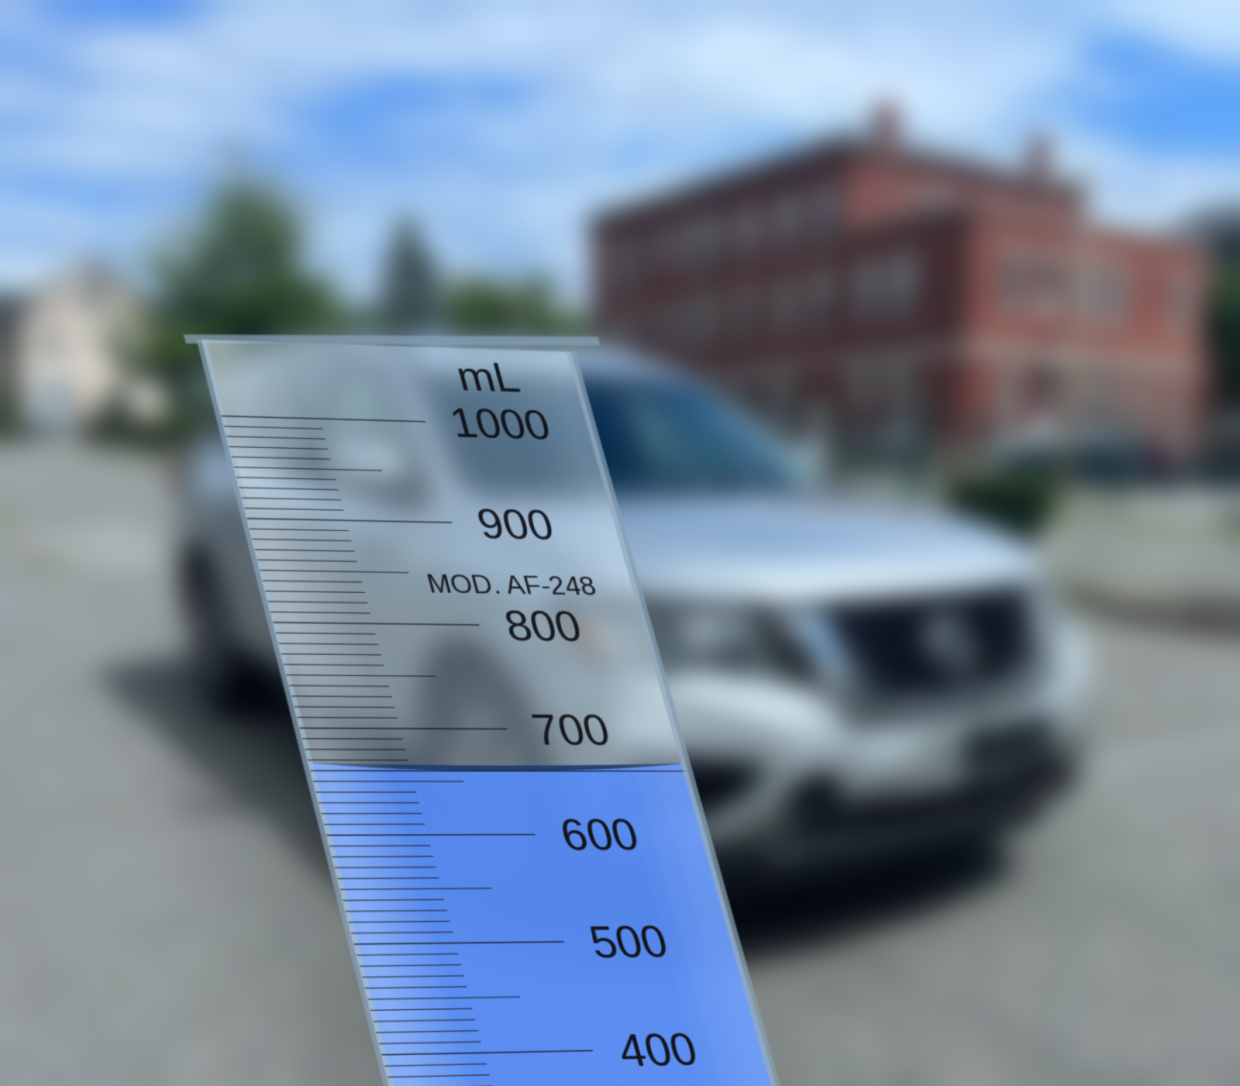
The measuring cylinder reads 660 mL
